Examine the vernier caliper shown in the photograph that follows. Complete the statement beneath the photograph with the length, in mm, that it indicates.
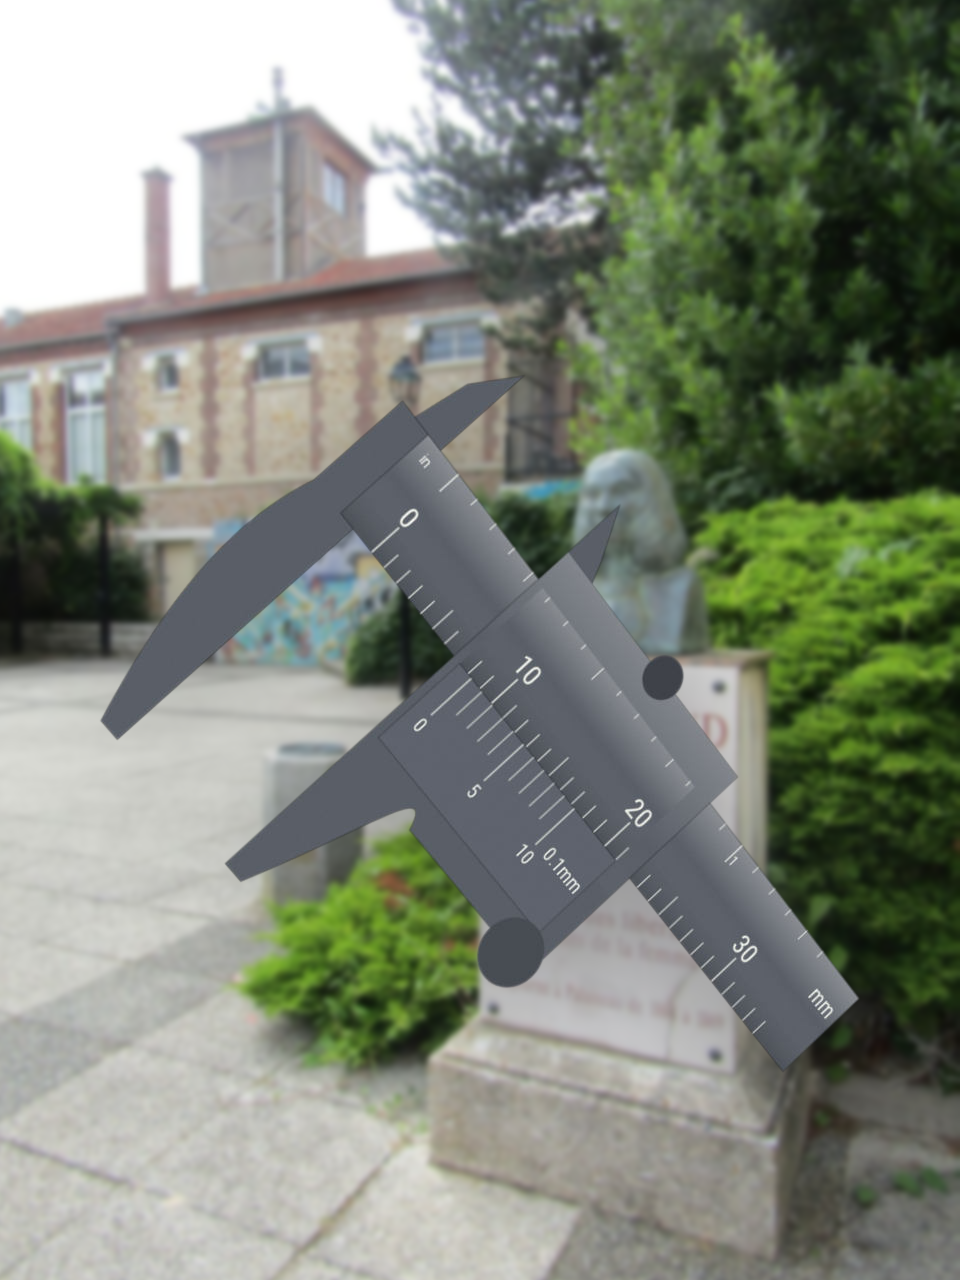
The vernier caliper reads 8.3 mm
